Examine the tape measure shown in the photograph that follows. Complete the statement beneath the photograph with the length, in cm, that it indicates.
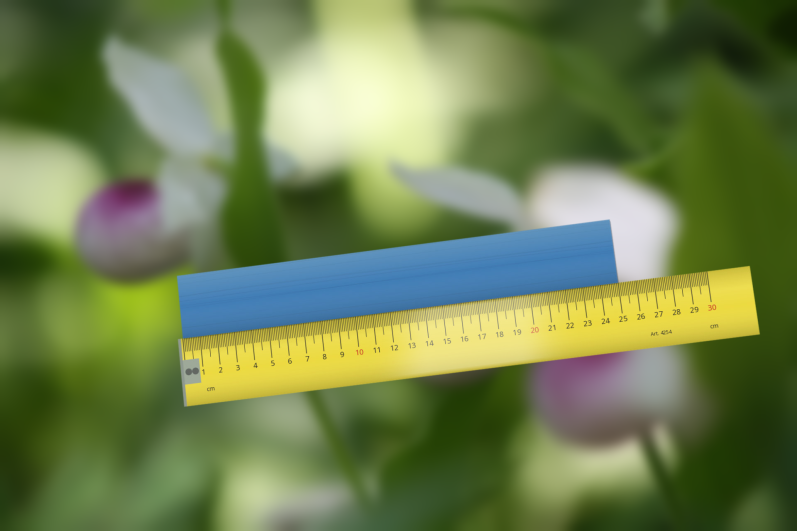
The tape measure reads 25 cm
